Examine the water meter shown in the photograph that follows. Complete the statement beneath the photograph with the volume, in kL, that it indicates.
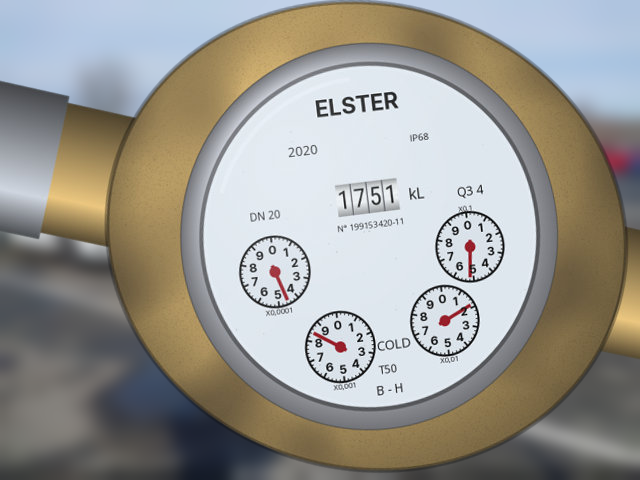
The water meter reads 1751.5184 kL
